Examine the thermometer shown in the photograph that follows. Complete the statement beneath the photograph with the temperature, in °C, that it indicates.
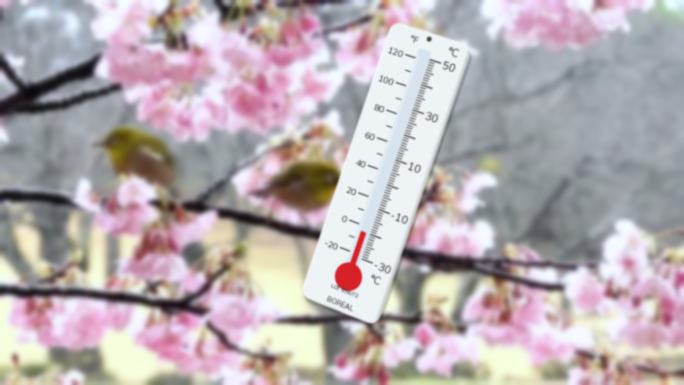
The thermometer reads -20 °C
